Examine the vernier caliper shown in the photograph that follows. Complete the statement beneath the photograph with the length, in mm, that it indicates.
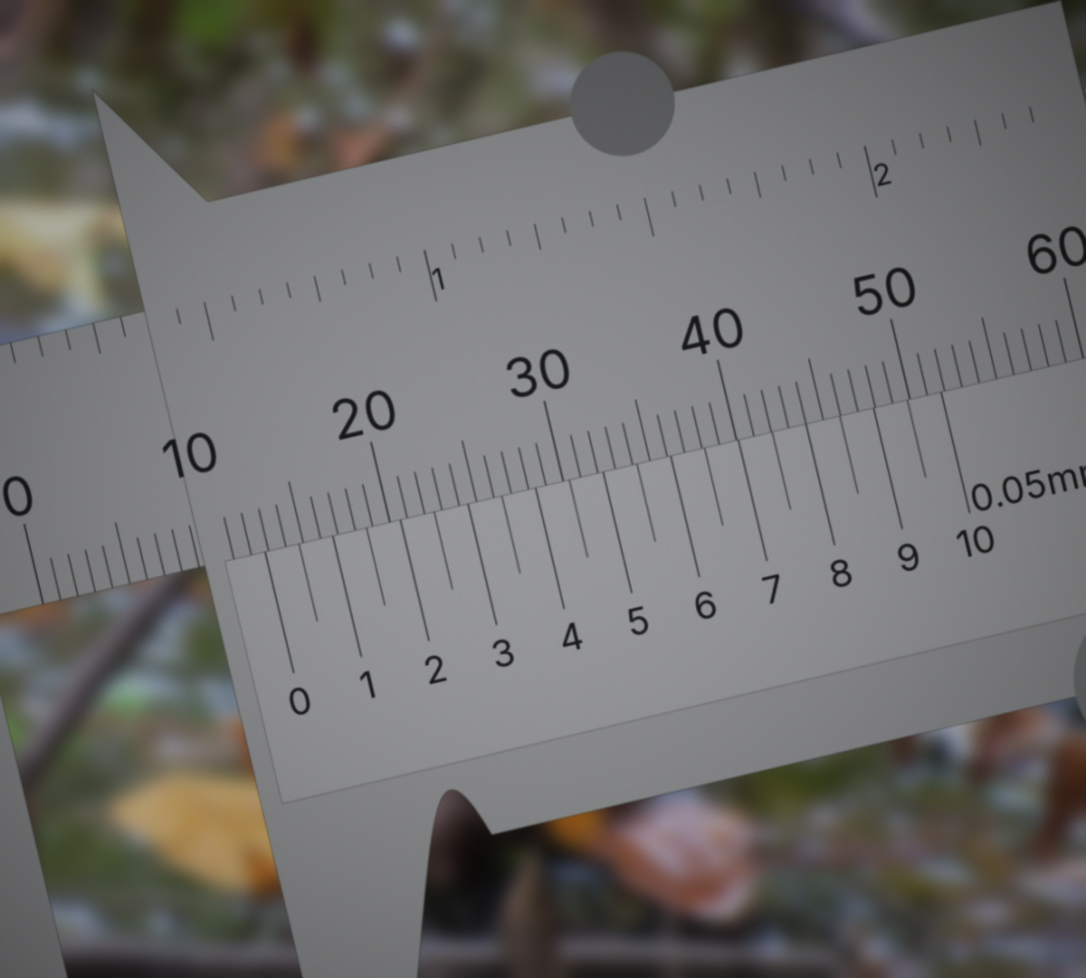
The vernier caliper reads 12.8 mm
